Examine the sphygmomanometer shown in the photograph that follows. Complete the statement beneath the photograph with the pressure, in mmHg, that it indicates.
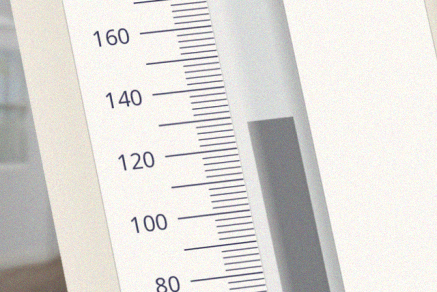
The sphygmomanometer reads 128 mmHg
